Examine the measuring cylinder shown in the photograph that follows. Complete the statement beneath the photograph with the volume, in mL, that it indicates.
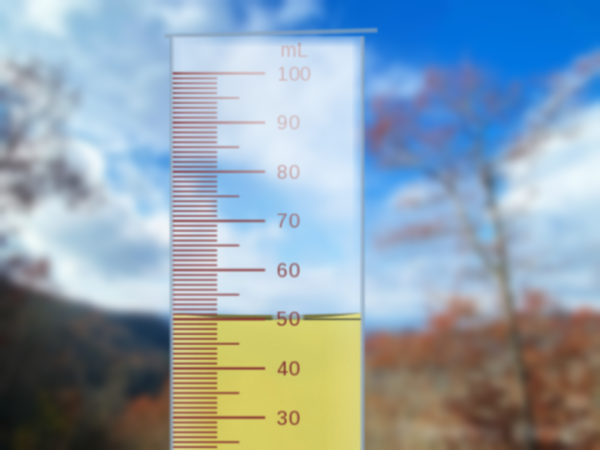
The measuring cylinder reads 50 mL
